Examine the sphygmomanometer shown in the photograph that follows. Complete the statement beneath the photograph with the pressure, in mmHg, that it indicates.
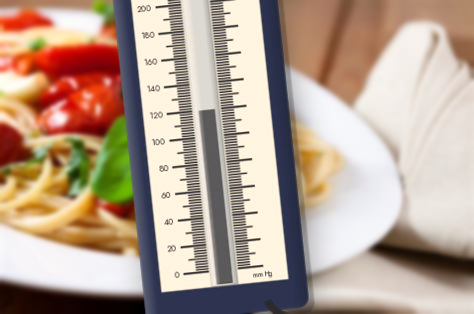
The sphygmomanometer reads 120 mmHg
